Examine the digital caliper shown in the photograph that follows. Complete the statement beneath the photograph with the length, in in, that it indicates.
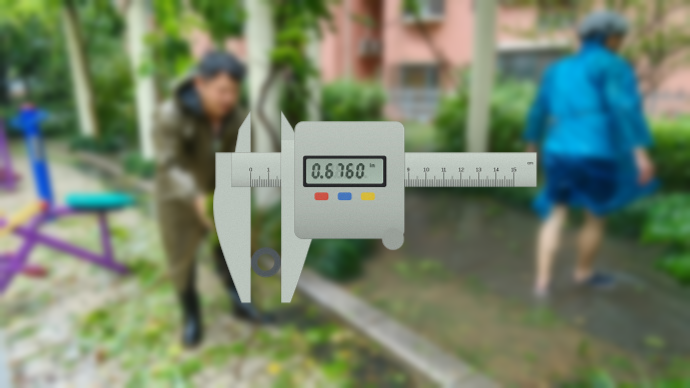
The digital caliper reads 0.6760 in
